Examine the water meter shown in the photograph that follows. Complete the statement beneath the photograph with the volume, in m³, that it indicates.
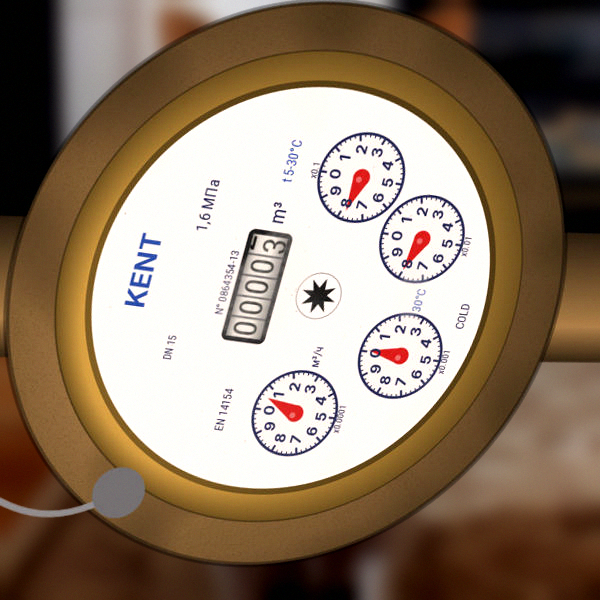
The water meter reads 2.7800 m³
